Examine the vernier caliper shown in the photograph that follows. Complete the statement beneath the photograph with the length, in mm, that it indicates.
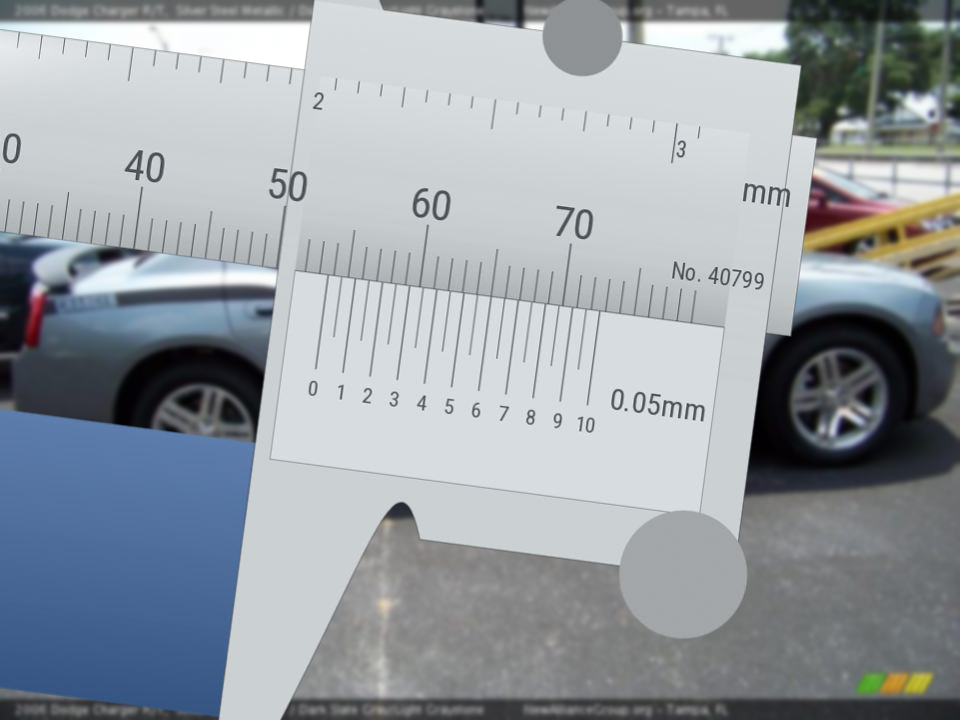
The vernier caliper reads 53.6 mm
